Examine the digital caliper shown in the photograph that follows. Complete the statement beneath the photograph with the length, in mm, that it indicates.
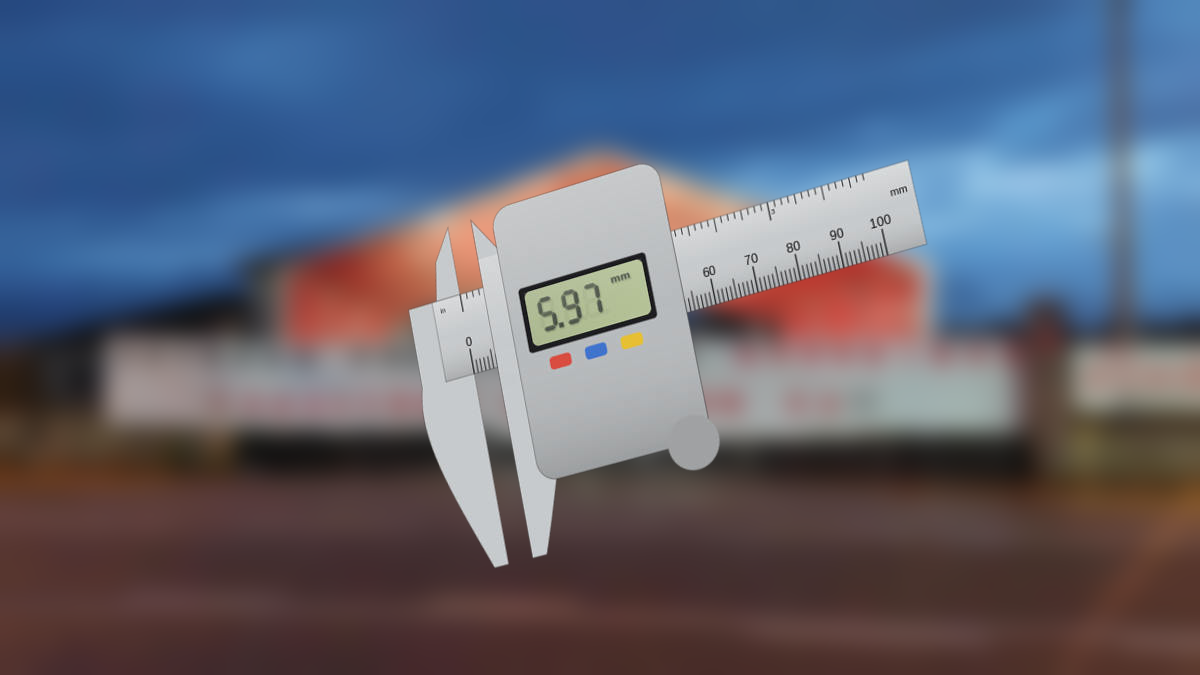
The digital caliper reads 5.97 mm
